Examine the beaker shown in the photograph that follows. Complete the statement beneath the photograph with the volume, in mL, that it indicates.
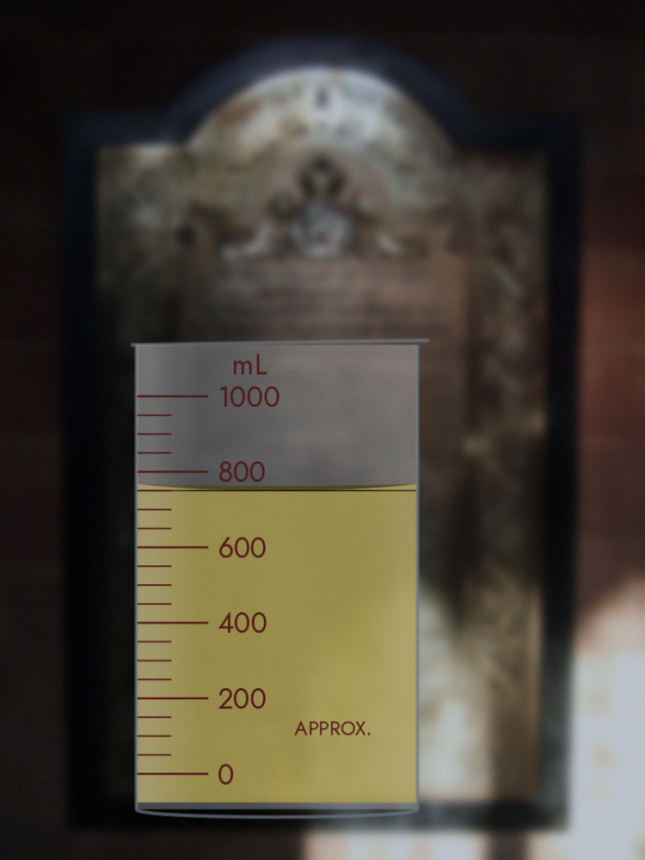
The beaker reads 750 mL
